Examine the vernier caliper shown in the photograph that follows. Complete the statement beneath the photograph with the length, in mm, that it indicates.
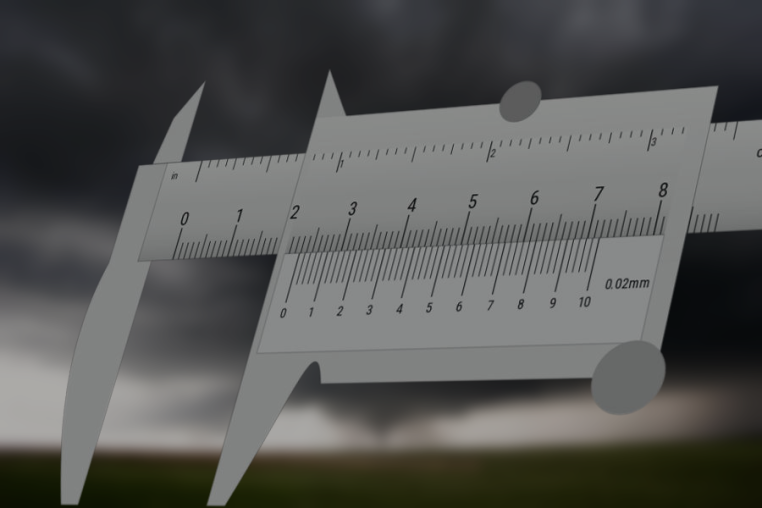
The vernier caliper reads 22.8 mm
